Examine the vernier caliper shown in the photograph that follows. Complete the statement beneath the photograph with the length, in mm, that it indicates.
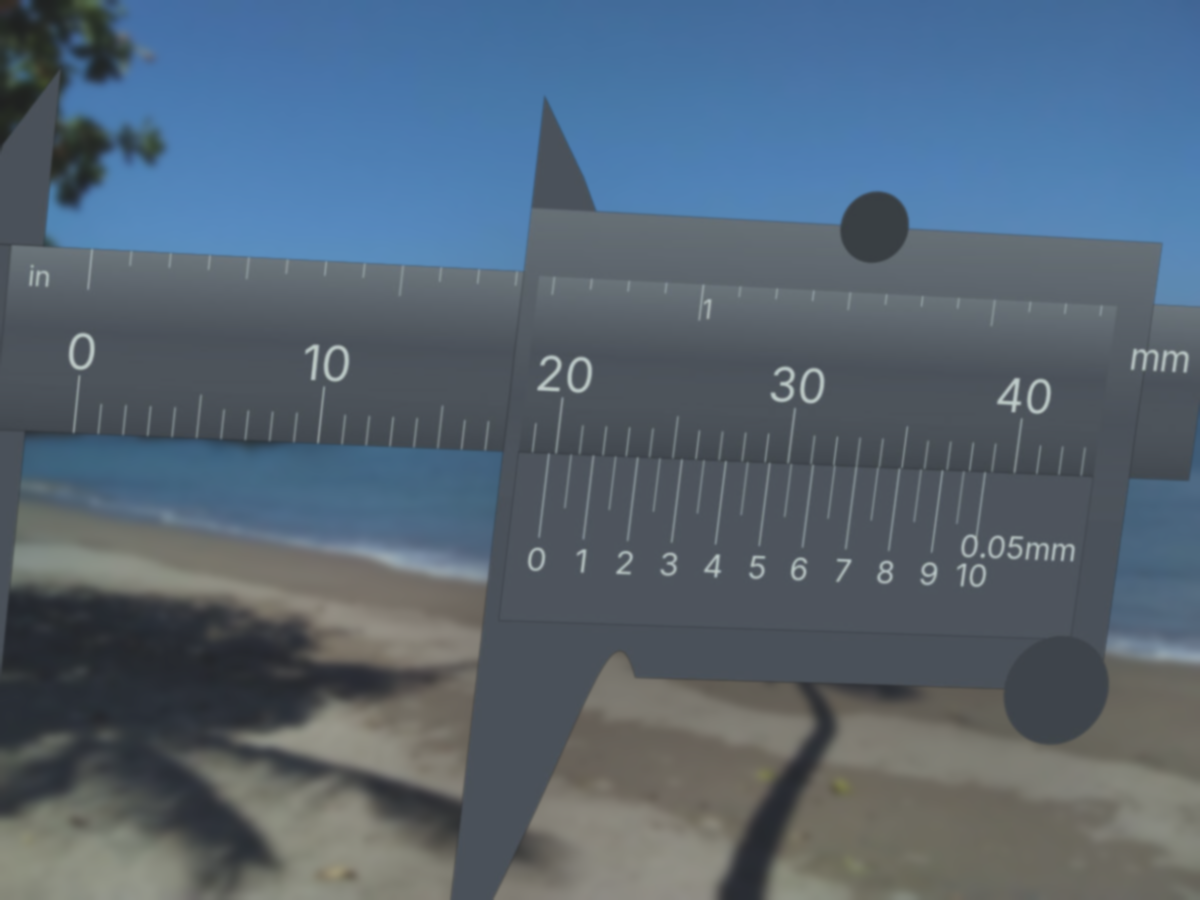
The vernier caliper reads 19.7 mm
